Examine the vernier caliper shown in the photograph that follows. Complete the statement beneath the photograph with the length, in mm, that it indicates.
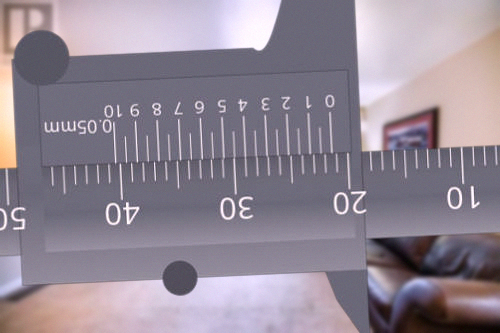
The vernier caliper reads 21.4 mm
